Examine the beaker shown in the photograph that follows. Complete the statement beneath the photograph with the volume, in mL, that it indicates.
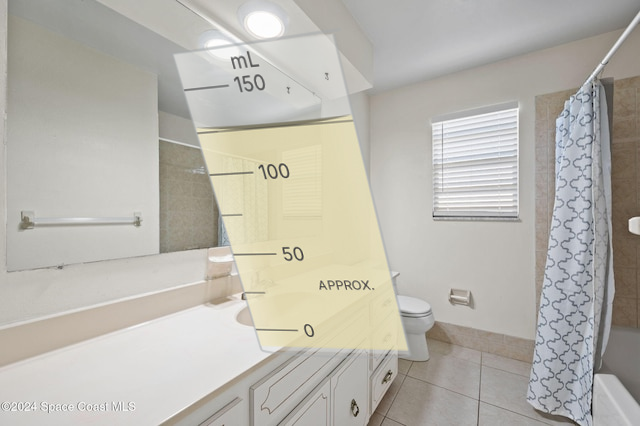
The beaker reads 125 mL
